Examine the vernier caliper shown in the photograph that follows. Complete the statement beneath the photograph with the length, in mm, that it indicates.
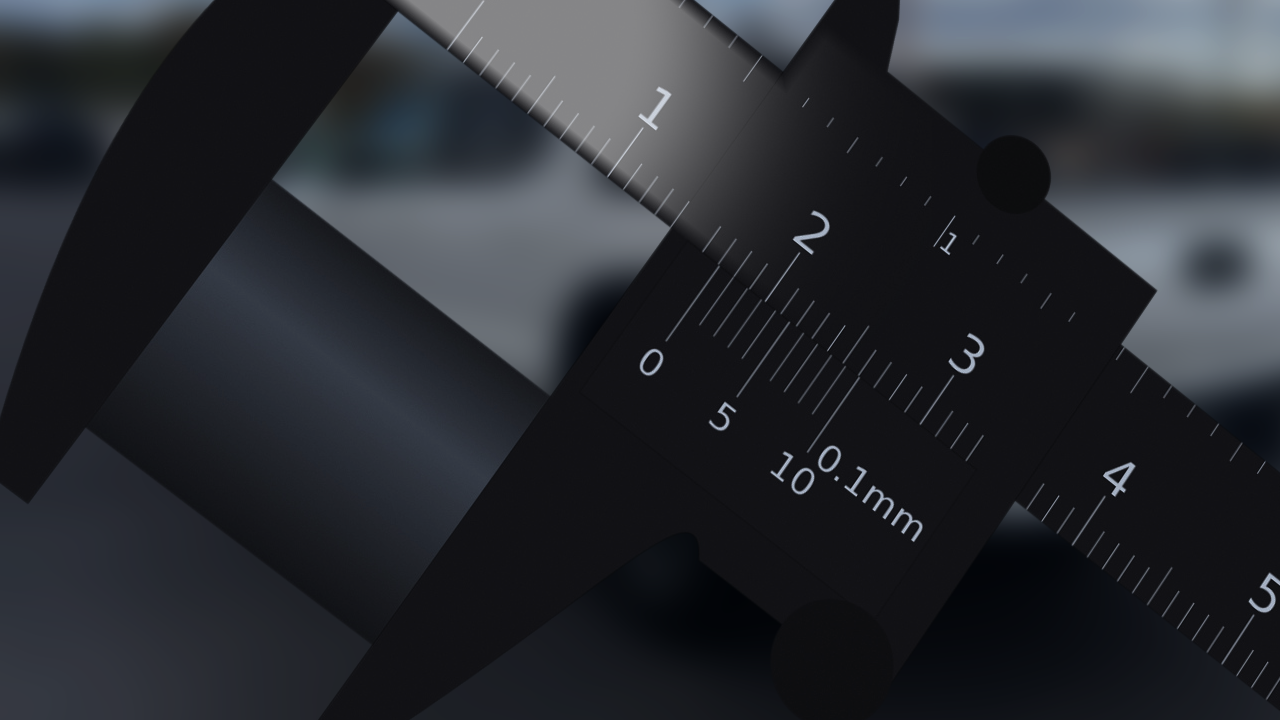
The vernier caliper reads 17.1 mm
